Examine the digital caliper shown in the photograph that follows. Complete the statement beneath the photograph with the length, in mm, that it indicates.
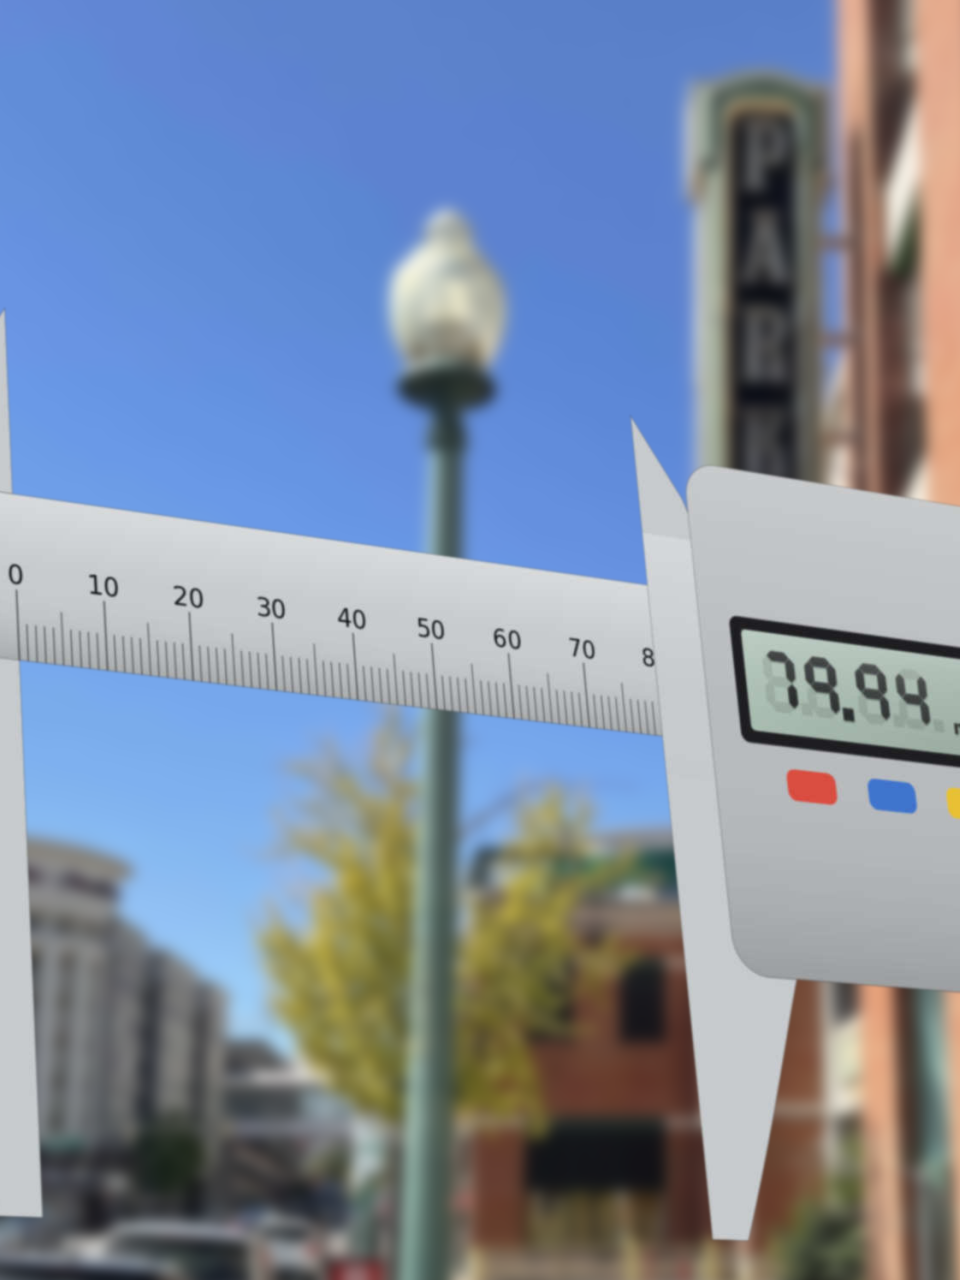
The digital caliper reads 79.94 mm
